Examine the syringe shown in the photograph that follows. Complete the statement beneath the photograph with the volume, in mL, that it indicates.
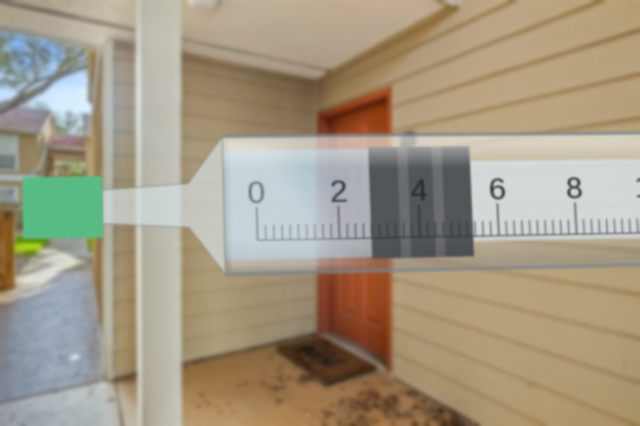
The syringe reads 2.8 mL
